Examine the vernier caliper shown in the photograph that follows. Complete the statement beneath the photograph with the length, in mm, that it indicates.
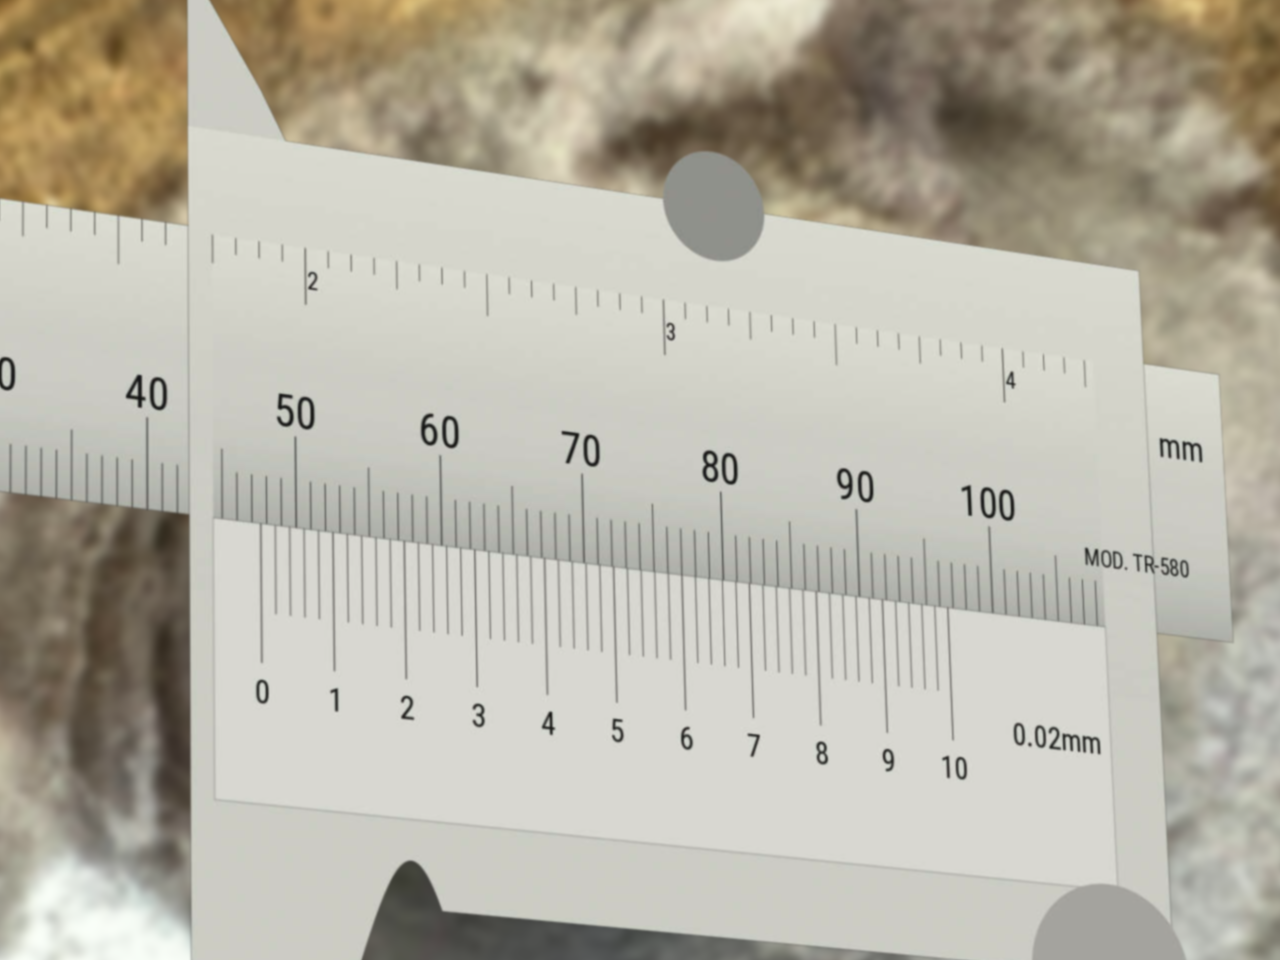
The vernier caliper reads 47.6 mm
